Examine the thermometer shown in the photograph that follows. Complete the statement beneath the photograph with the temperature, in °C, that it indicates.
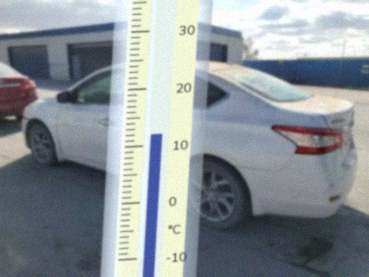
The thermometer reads 12 °C
